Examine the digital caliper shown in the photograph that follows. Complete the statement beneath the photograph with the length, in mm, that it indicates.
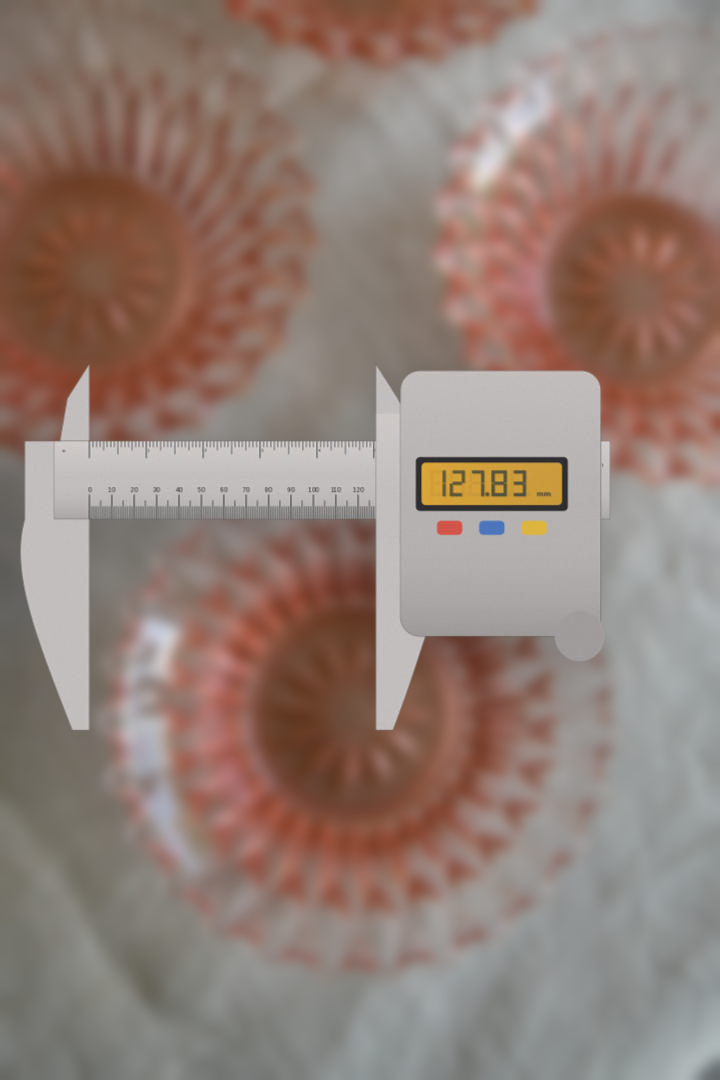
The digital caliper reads 127.83 mm
